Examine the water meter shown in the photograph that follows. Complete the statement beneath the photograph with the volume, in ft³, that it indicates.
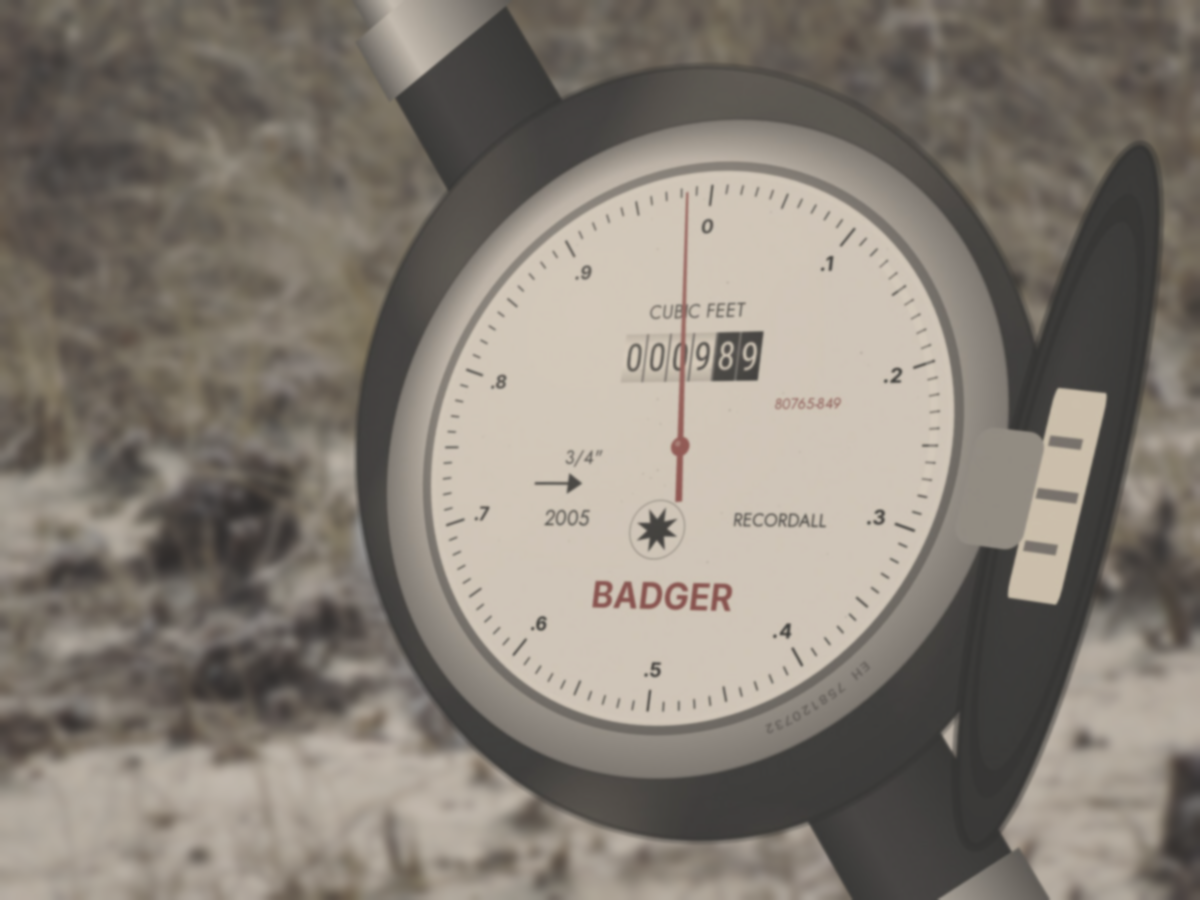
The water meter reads 988.98 ft³
